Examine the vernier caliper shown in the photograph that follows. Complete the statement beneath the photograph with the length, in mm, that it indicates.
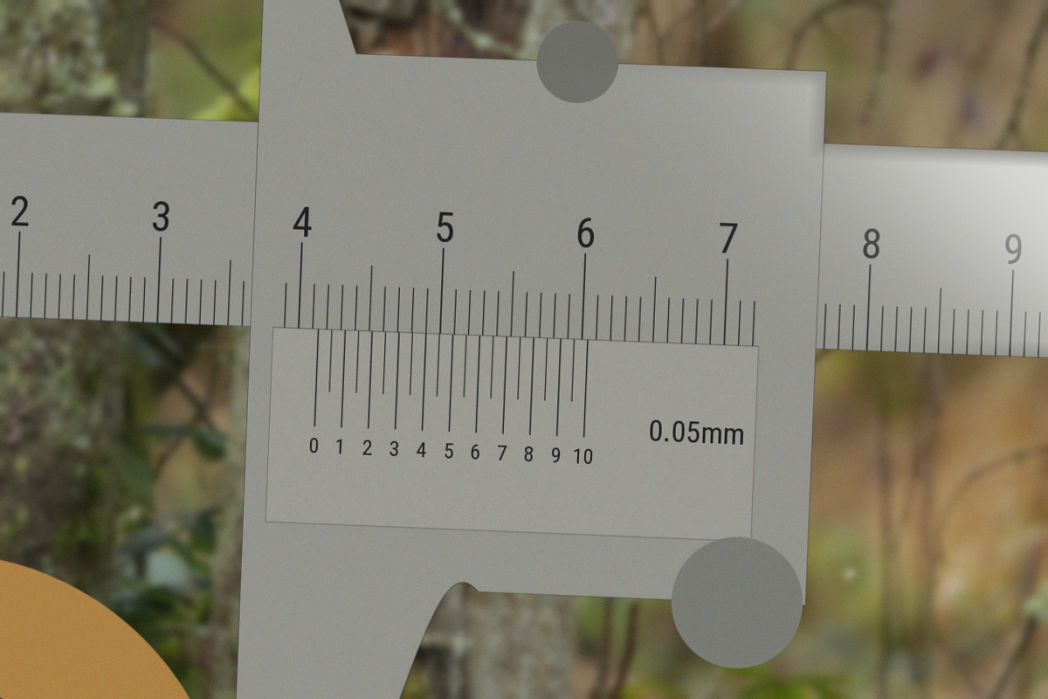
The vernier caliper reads 41.4 mm
